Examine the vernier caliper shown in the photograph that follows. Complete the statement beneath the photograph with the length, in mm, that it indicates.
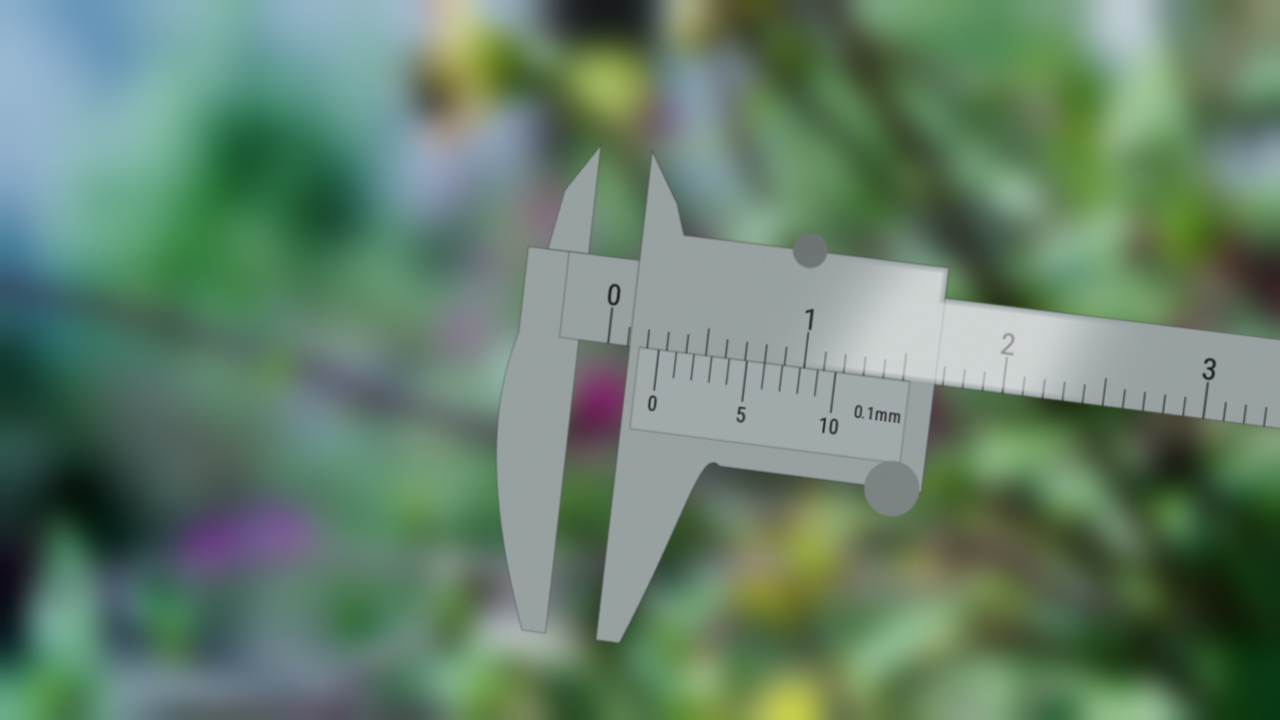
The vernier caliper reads 2.6 mm
